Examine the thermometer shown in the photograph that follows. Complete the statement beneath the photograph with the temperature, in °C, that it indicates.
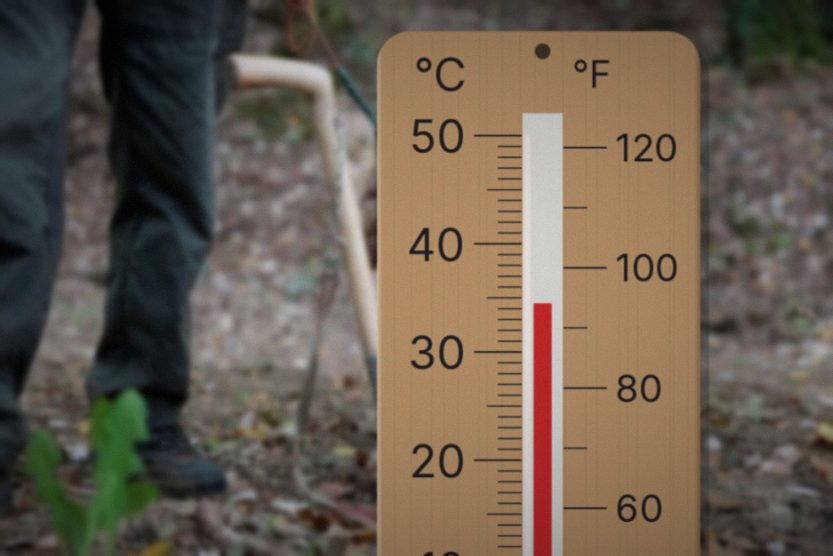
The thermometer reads 34.5 °C
